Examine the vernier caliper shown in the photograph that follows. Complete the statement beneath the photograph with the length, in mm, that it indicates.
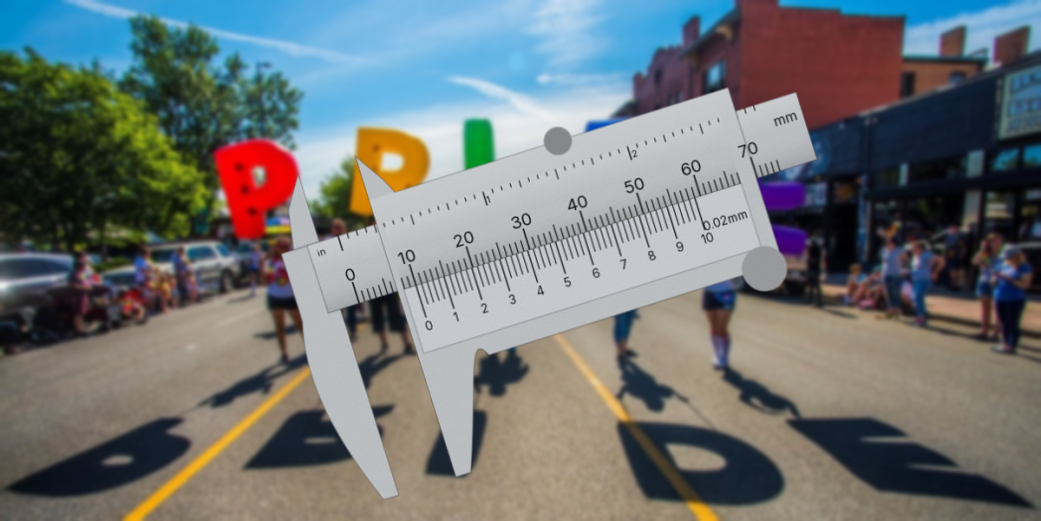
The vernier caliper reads 10.0 mm
